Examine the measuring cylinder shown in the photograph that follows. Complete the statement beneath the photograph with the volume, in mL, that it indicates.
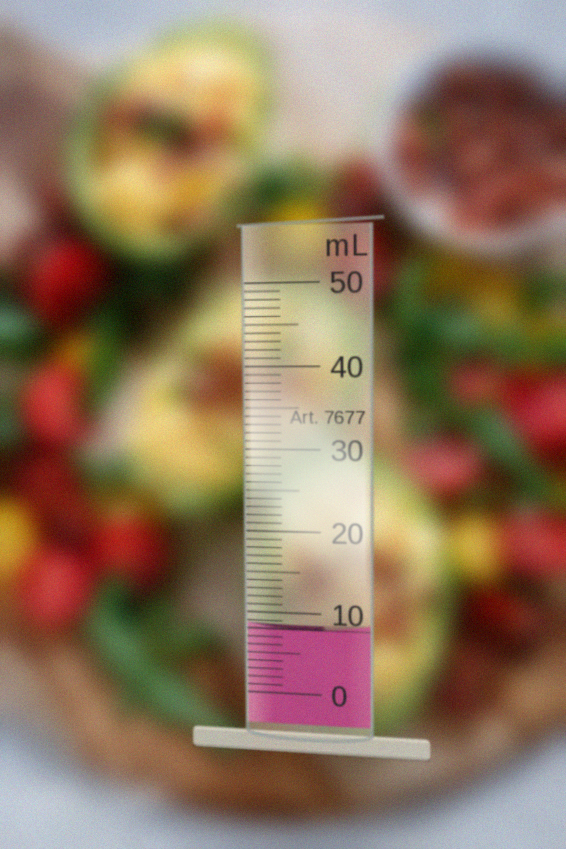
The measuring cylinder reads 8 mL
